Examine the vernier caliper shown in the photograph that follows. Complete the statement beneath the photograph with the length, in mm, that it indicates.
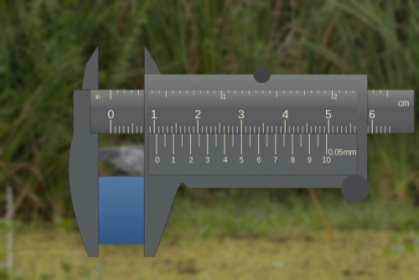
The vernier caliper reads 10.5 mm
